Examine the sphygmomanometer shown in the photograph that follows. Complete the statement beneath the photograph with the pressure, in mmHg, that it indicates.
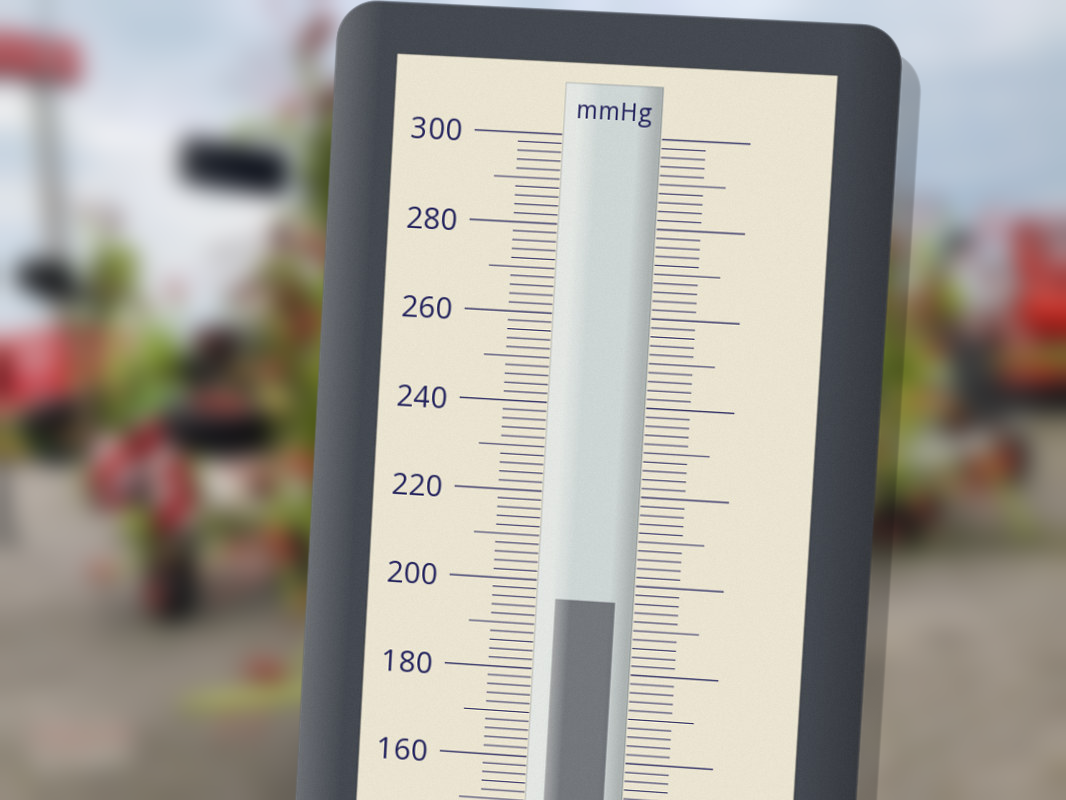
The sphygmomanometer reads 196 mmHg
